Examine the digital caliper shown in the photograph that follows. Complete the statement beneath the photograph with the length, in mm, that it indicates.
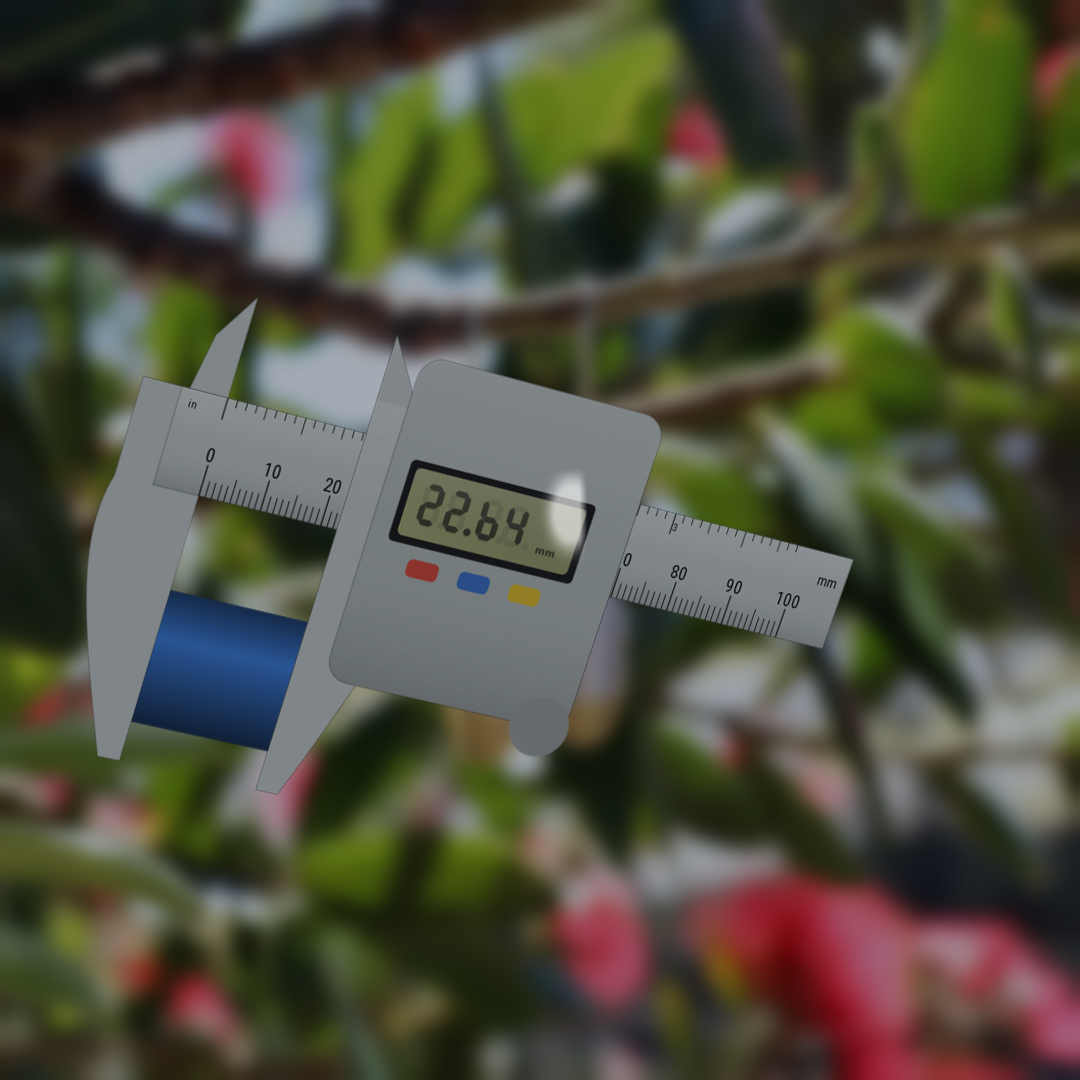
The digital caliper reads 22.64 mm
